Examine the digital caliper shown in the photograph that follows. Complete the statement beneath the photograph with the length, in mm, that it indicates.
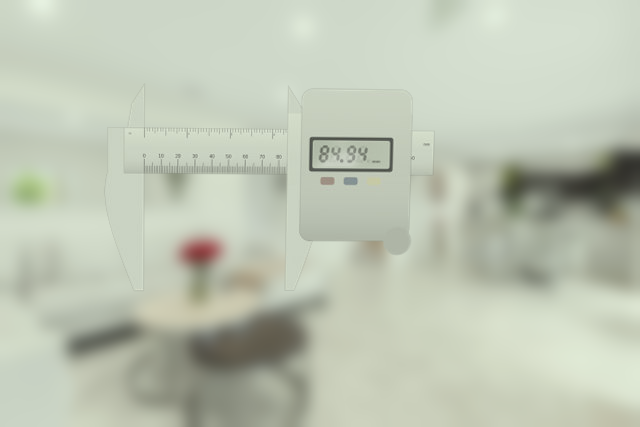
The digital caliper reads 84.94 mm
